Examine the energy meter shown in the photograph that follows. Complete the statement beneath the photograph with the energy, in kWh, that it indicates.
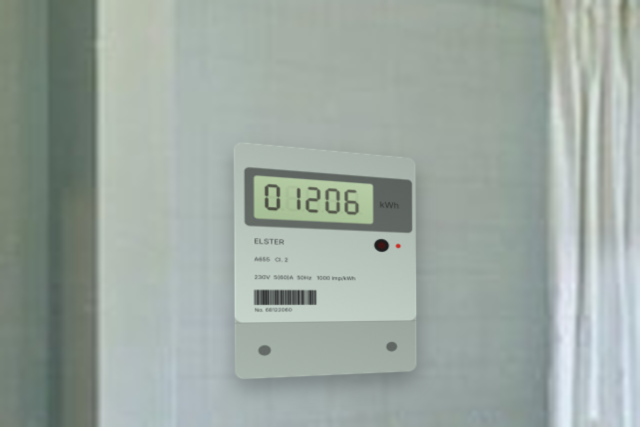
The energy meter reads 1206 kWh
